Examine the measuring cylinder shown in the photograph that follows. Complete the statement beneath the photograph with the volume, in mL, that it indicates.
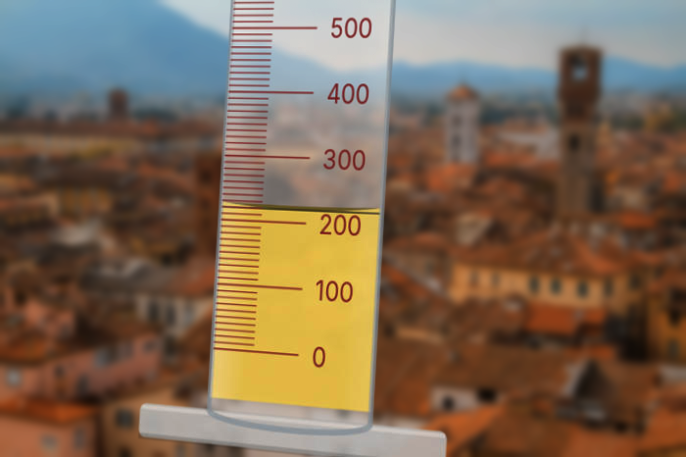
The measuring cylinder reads 220 mL
